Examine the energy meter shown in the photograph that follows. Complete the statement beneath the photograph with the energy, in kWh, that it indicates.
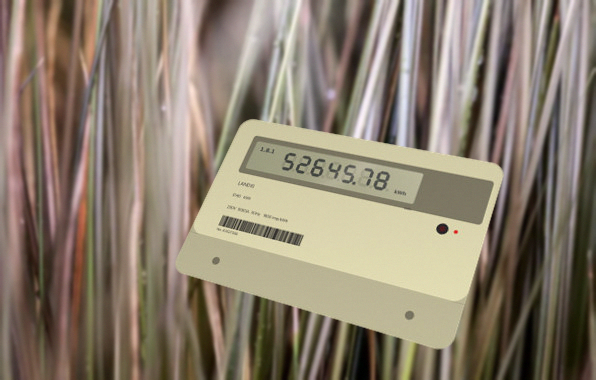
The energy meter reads 52645.78 kWh
